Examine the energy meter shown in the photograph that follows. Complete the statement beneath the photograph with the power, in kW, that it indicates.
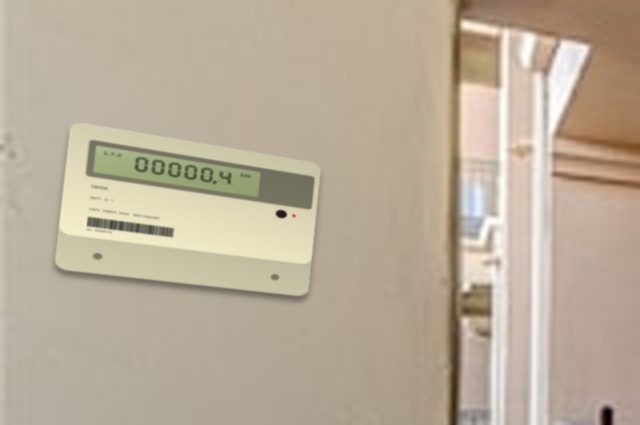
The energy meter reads 0.4 kW
